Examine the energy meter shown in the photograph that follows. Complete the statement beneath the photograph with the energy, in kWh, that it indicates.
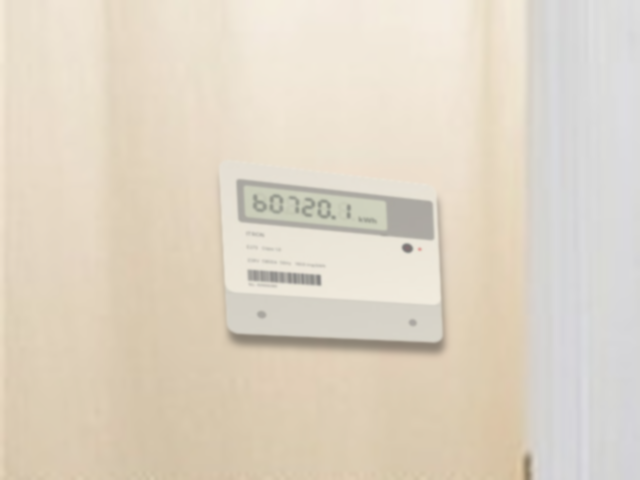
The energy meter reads 60720.1 kWh
